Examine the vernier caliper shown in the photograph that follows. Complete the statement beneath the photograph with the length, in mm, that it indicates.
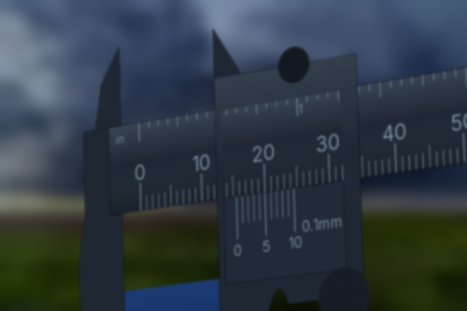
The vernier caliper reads 15.5 mm
